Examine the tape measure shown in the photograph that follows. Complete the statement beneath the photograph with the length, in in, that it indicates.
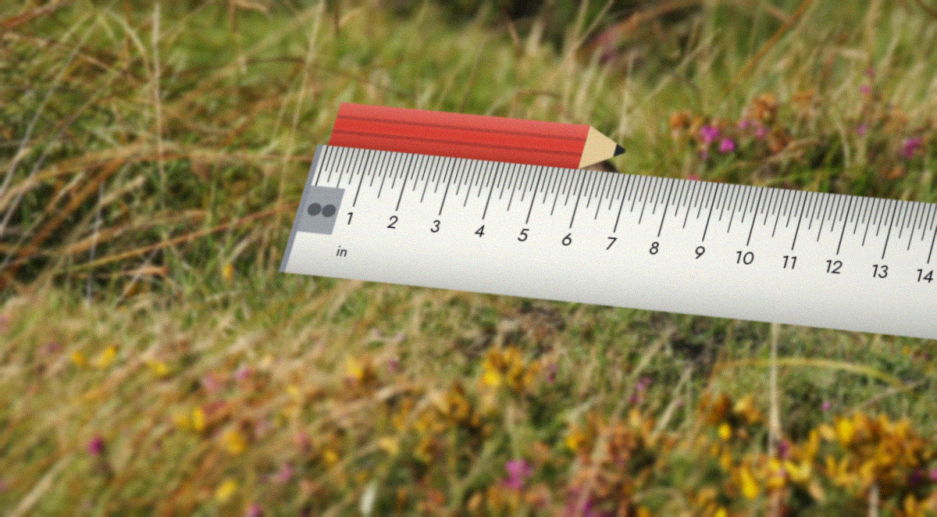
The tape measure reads 6.75 in
